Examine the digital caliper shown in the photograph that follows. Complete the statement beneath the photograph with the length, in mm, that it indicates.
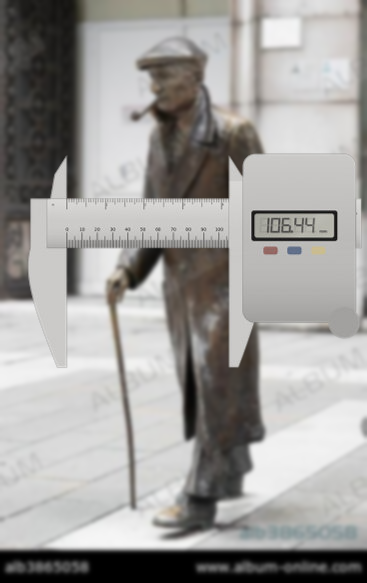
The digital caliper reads 106.44 mm
